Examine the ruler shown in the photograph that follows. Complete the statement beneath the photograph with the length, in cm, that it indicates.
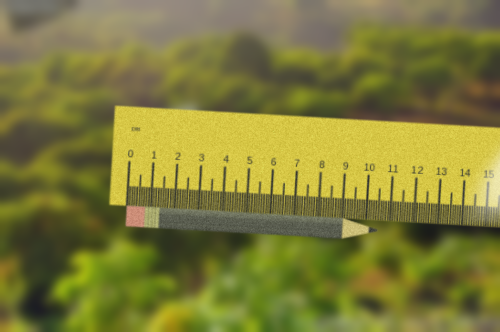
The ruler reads 10.5 cm
